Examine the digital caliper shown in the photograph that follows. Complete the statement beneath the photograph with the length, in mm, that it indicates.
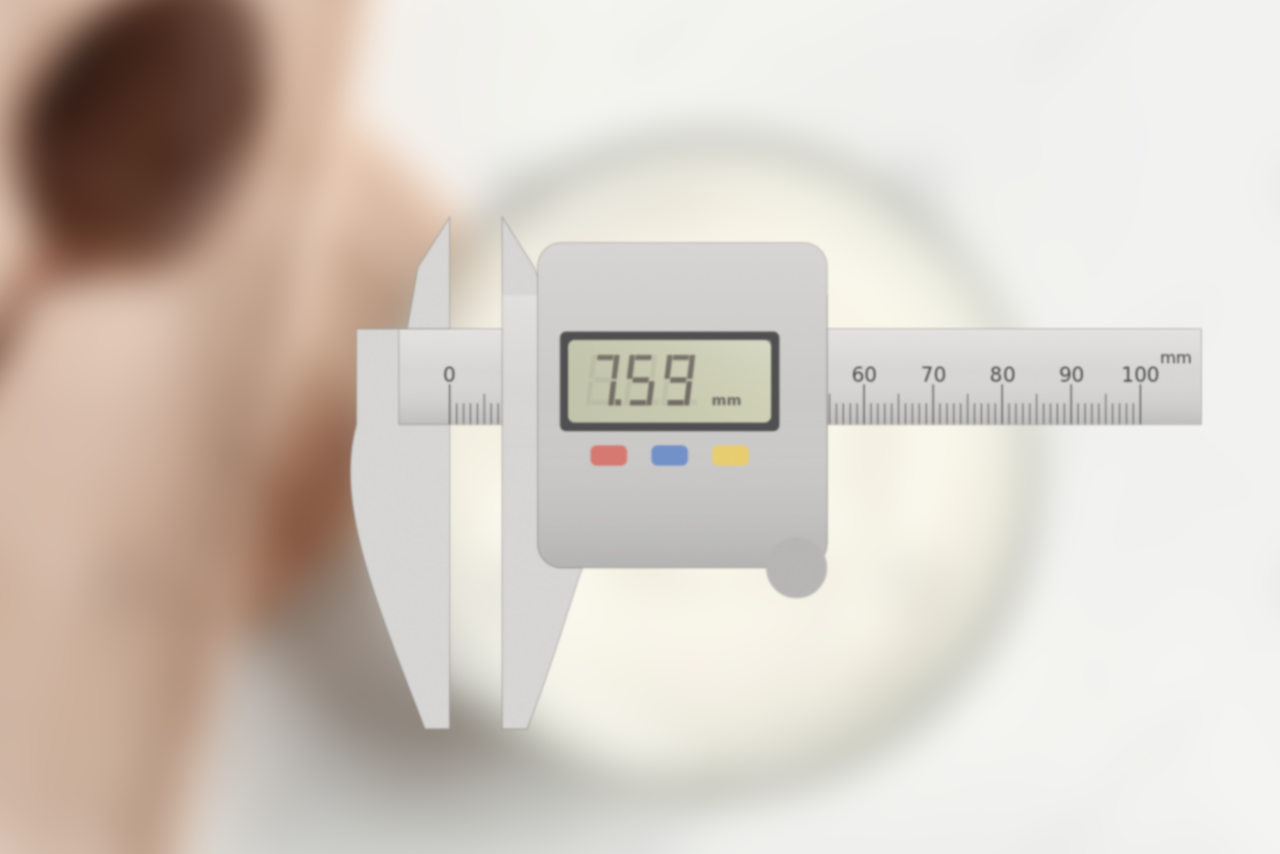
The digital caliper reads 7.59 mm
